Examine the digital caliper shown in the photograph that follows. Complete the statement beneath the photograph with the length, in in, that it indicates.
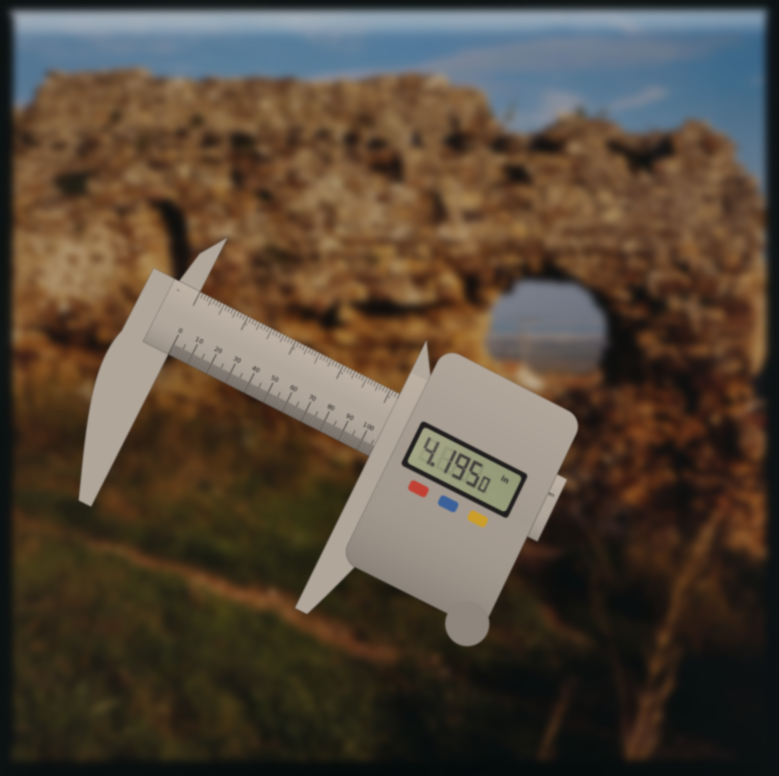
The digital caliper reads 4.1950 in
